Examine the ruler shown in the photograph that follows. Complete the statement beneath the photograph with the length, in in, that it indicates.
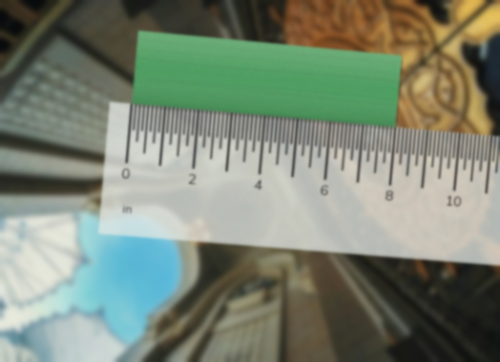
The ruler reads 8 in
